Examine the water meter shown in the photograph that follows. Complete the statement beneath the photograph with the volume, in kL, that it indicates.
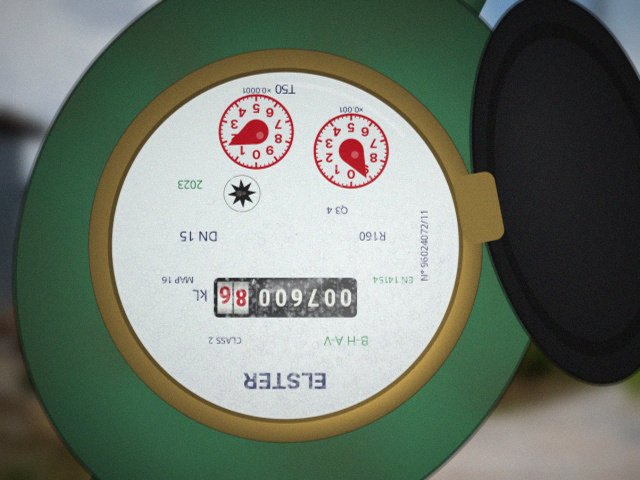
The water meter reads 7600.8591 kL
